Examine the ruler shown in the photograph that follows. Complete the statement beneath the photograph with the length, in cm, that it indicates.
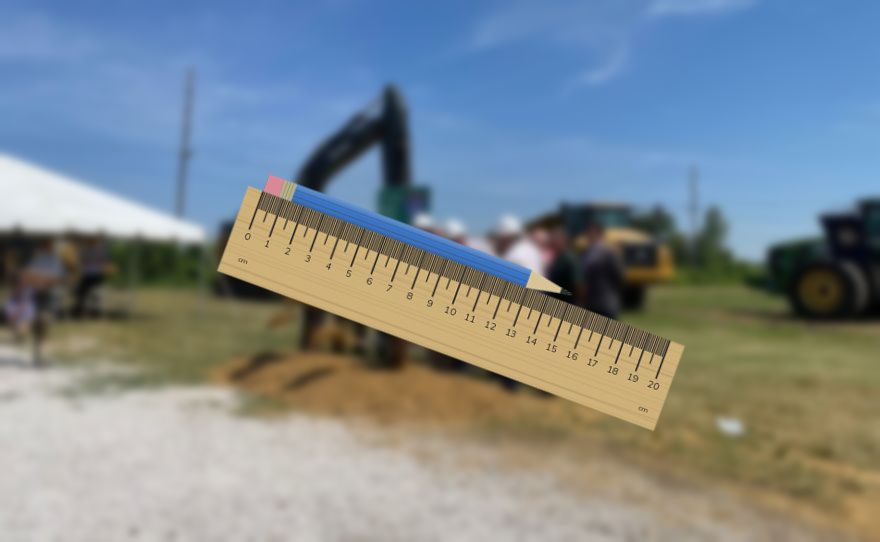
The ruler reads 15 cm
